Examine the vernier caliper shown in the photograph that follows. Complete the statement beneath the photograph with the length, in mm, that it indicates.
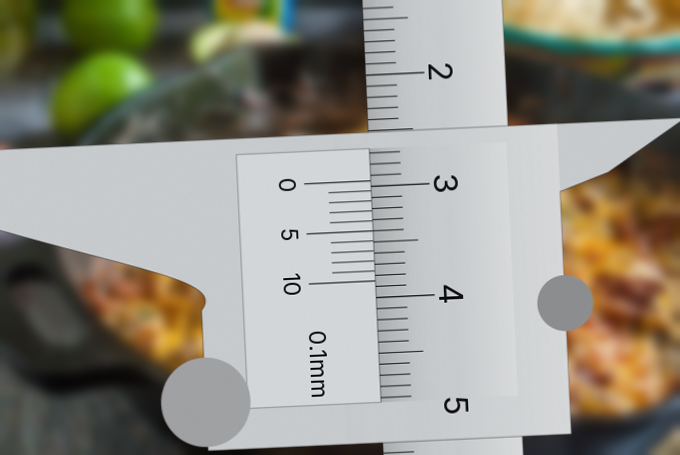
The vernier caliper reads 29.5 mm
